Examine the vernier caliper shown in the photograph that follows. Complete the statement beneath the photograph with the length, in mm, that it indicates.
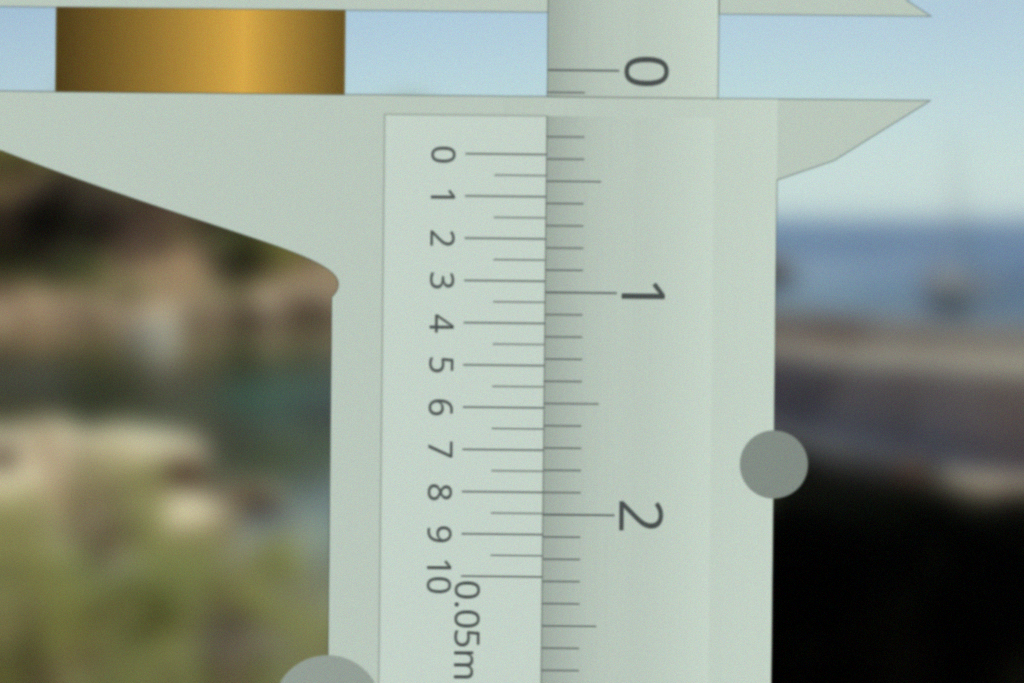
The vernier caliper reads 3.8 mm
